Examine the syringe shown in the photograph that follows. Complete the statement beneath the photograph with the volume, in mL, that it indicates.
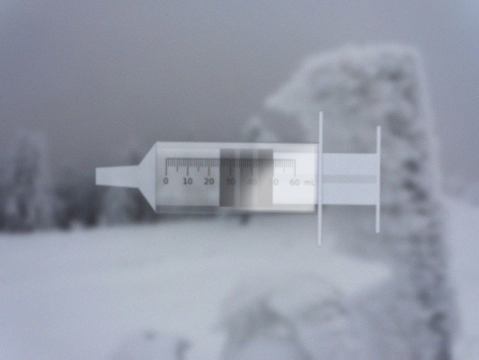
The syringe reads 25 mL
